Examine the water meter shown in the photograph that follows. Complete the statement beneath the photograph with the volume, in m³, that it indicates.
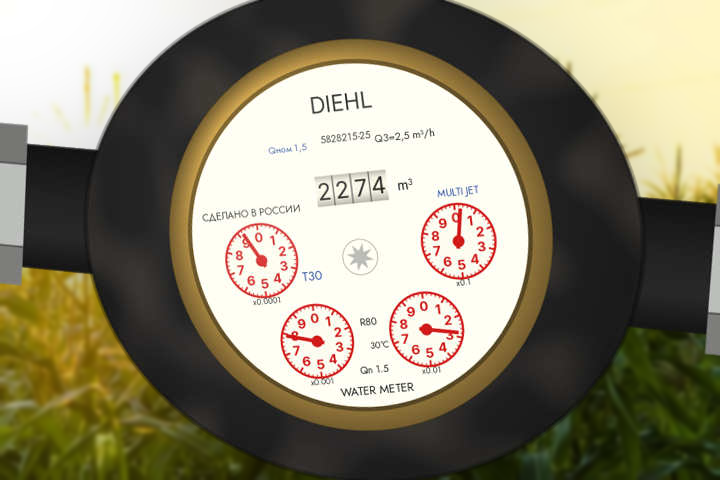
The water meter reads 2274.0279 m³
